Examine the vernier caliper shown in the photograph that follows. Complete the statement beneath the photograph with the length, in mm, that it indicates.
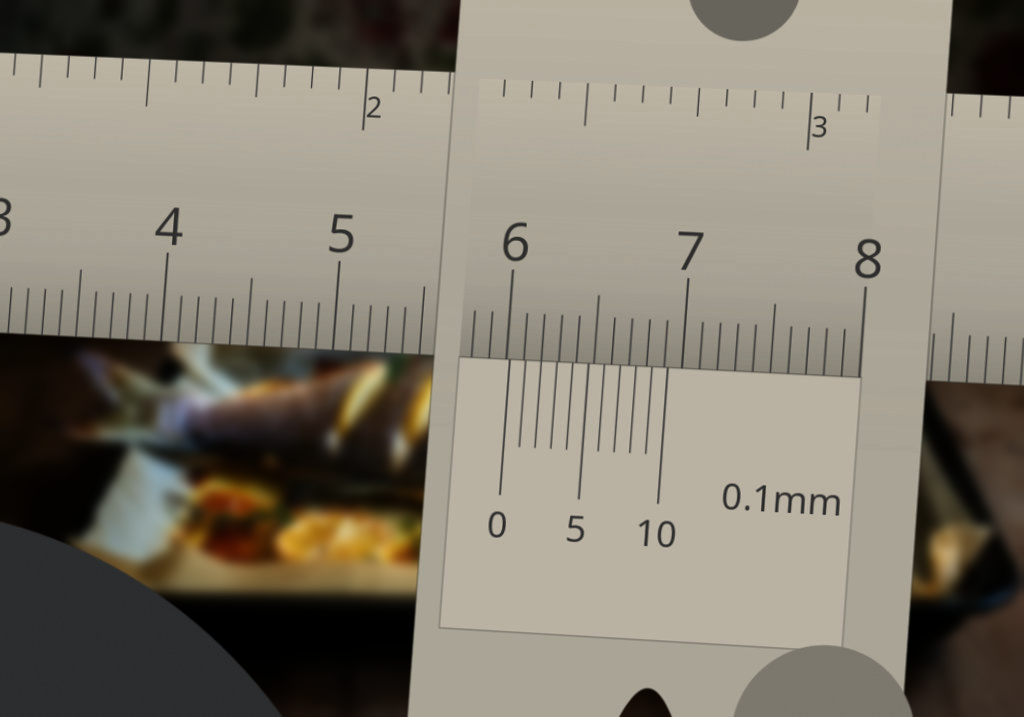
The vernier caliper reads 60.2 mm
